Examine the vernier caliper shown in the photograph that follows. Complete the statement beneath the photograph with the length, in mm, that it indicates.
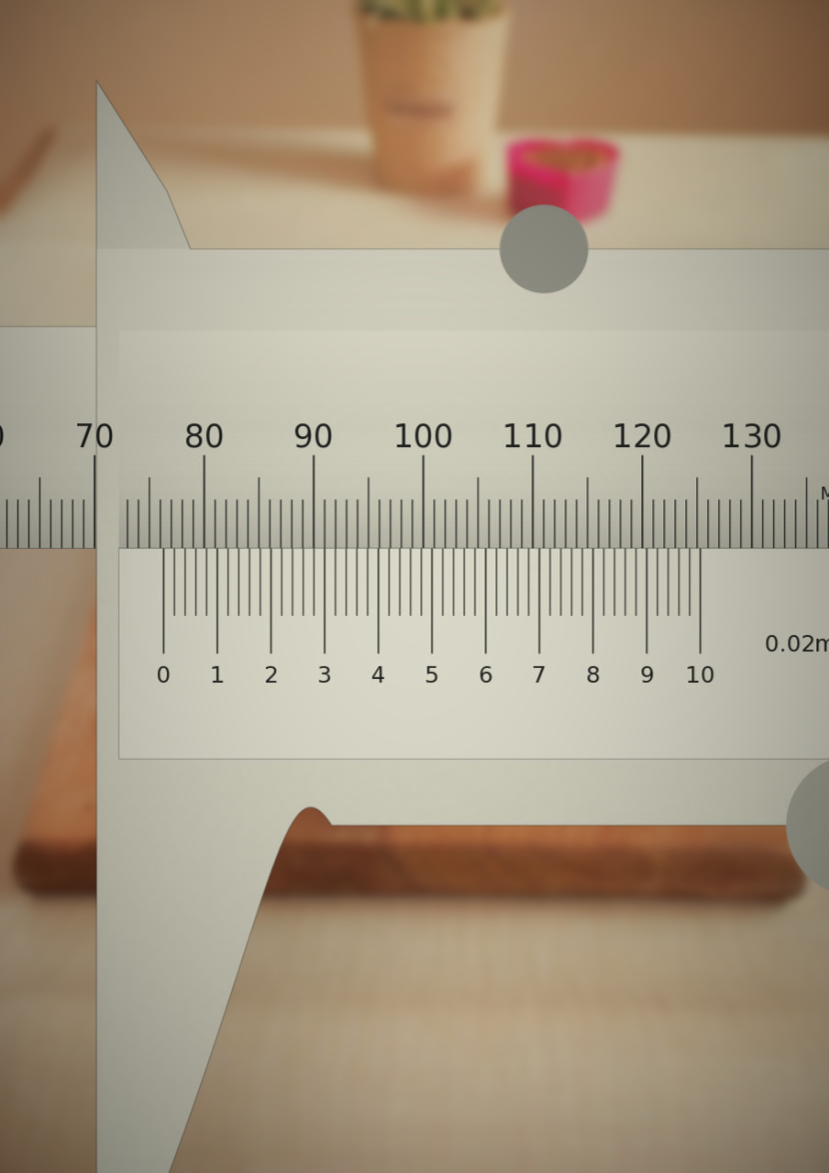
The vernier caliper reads 76.3 mm
